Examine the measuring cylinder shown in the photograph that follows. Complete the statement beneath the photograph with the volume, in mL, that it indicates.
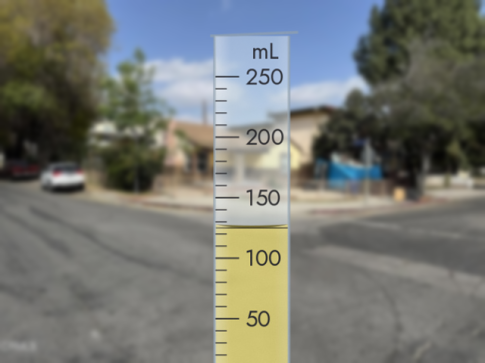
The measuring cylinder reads 125 mL
